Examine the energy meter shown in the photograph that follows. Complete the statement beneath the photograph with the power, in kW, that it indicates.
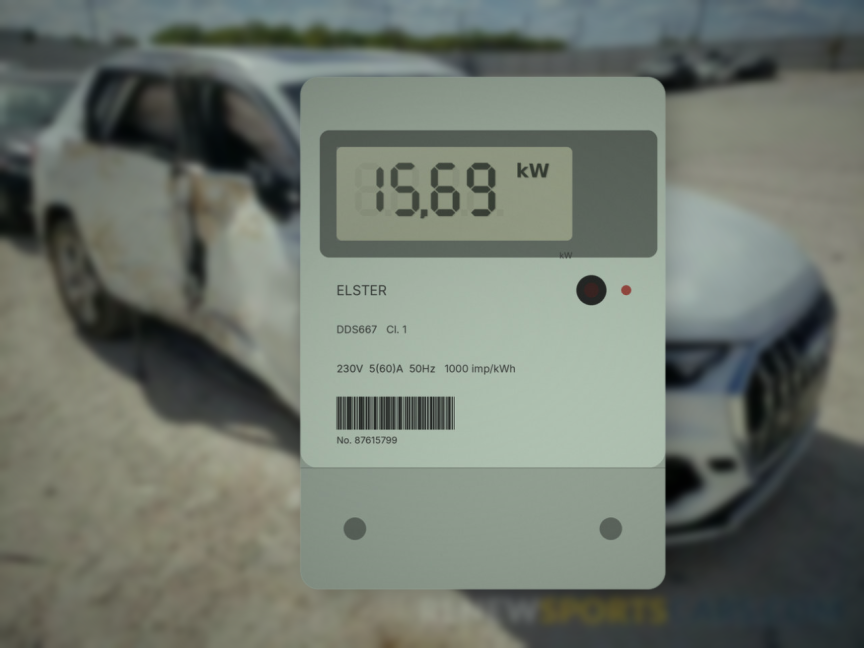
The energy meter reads 15.69 kW
